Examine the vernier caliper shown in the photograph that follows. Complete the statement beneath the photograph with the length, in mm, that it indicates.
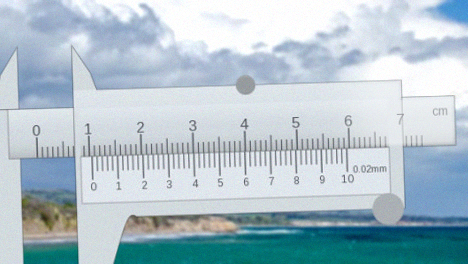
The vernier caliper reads 10.5 mm
